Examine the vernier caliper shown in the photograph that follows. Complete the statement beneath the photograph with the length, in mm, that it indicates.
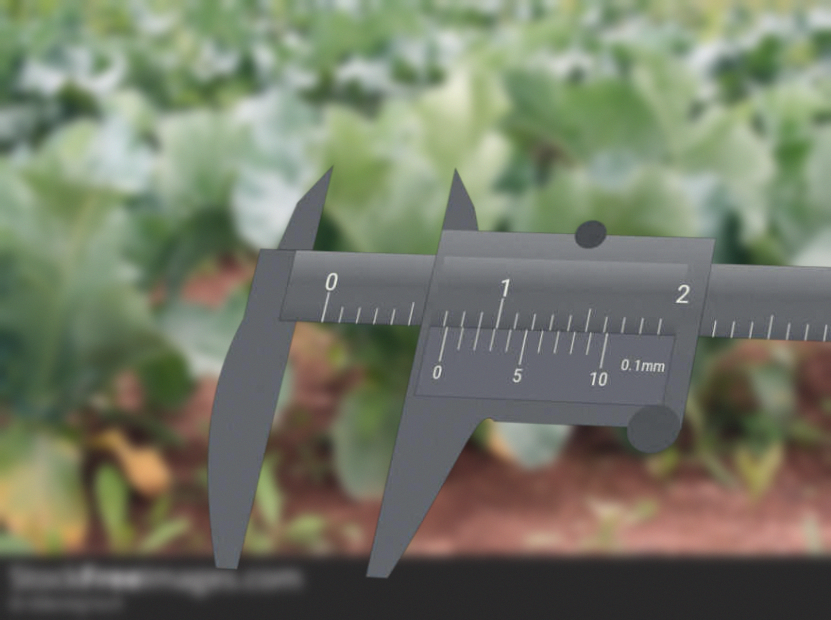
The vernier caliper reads 7.2 mm
